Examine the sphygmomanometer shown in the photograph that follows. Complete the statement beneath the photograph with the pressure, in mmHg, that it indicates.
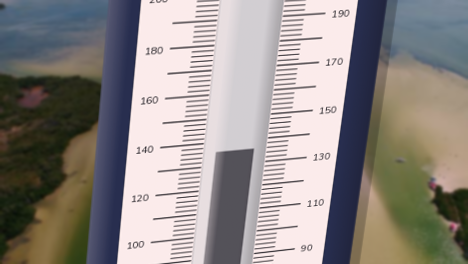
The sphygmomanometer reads 136 mmHg
